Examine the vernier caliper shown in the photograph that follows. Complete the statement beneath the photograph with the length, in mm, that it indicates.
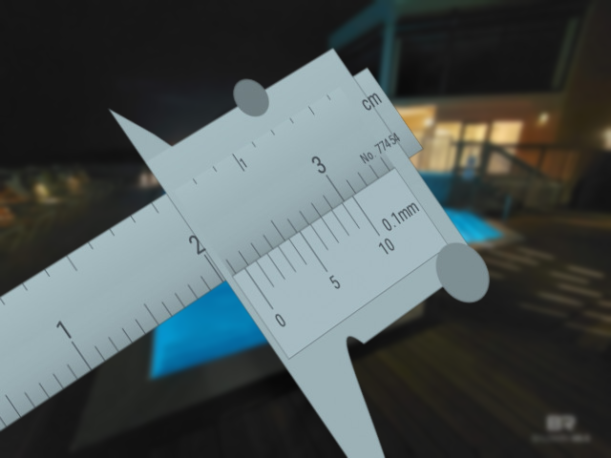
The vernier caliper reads 21.7 mm
